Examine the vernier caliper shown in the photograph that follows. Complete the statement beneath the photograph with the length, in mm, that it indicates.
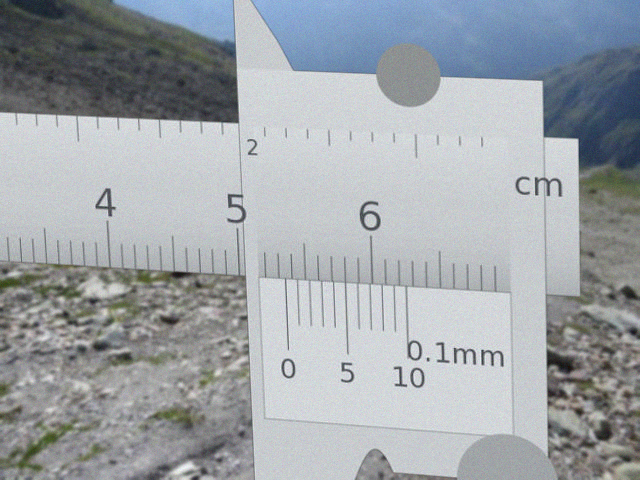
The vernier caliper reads 53.5 mm
